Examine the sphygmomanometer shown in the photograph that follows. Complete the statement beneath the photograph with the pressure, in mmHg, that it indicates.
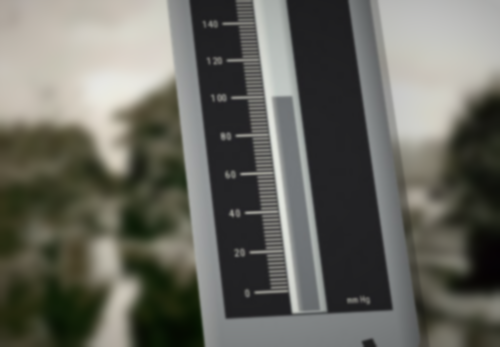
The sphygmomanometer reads 100 mmHg
